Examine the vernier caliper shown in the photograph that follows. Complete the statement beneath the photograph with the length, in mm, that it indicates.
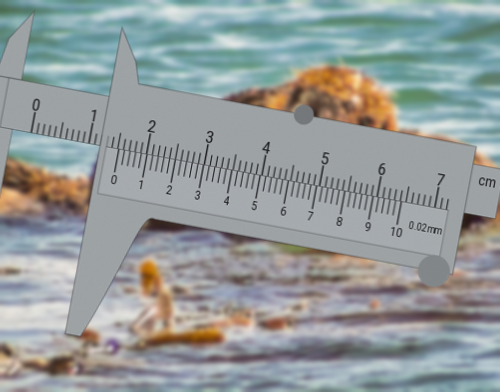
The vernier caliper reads 15.2 mm
